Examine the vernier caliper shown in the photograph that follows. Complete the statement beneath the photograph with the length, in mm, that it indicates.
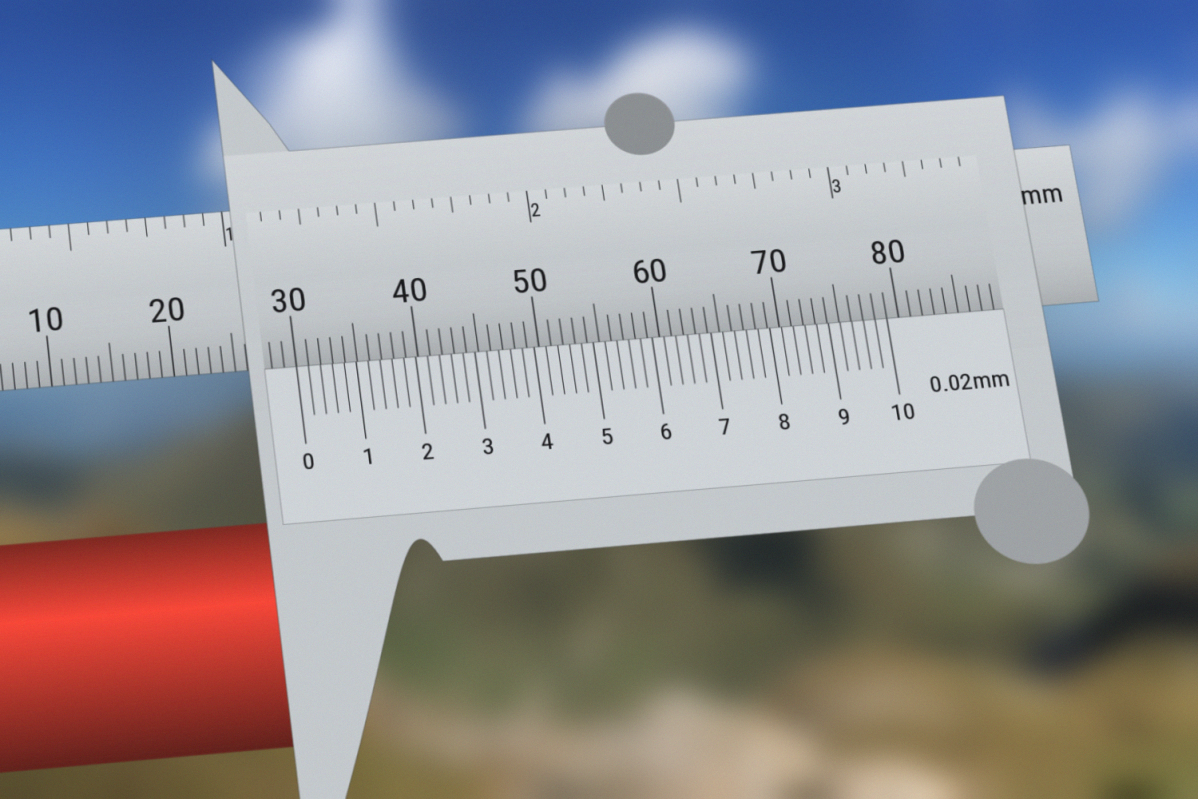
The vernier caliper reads 30.0 mm
